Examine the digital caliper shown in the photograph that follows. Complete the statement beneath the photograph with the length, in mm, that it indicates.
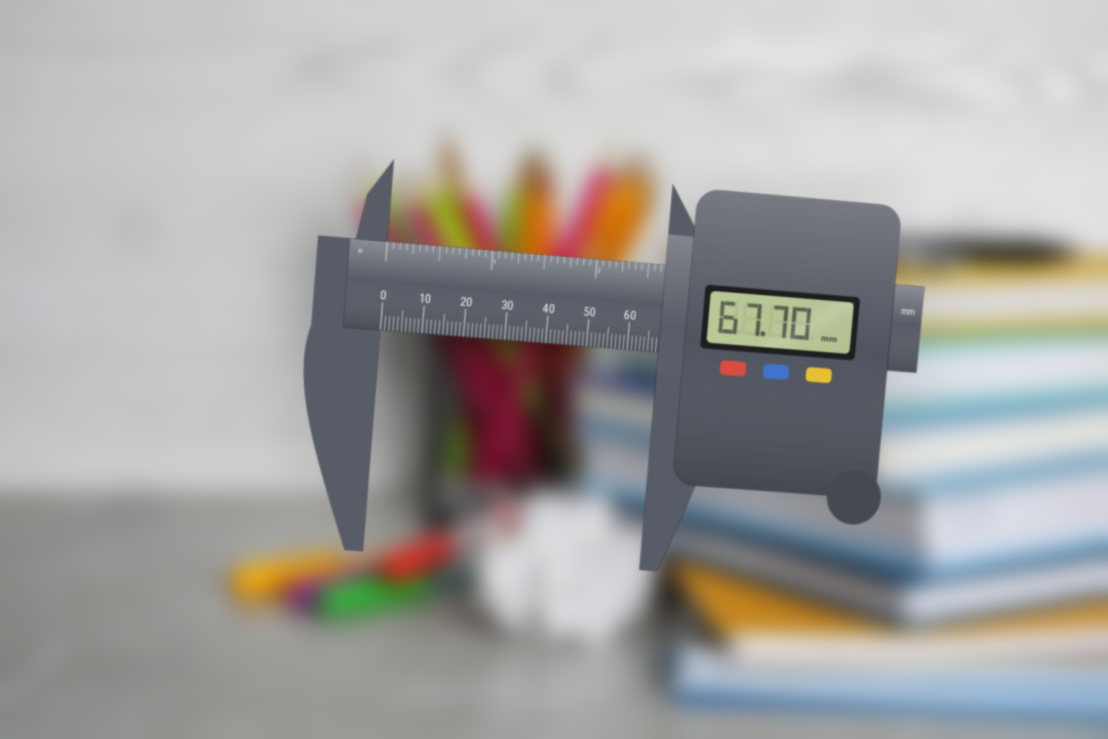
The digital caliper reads 67.70 mm
